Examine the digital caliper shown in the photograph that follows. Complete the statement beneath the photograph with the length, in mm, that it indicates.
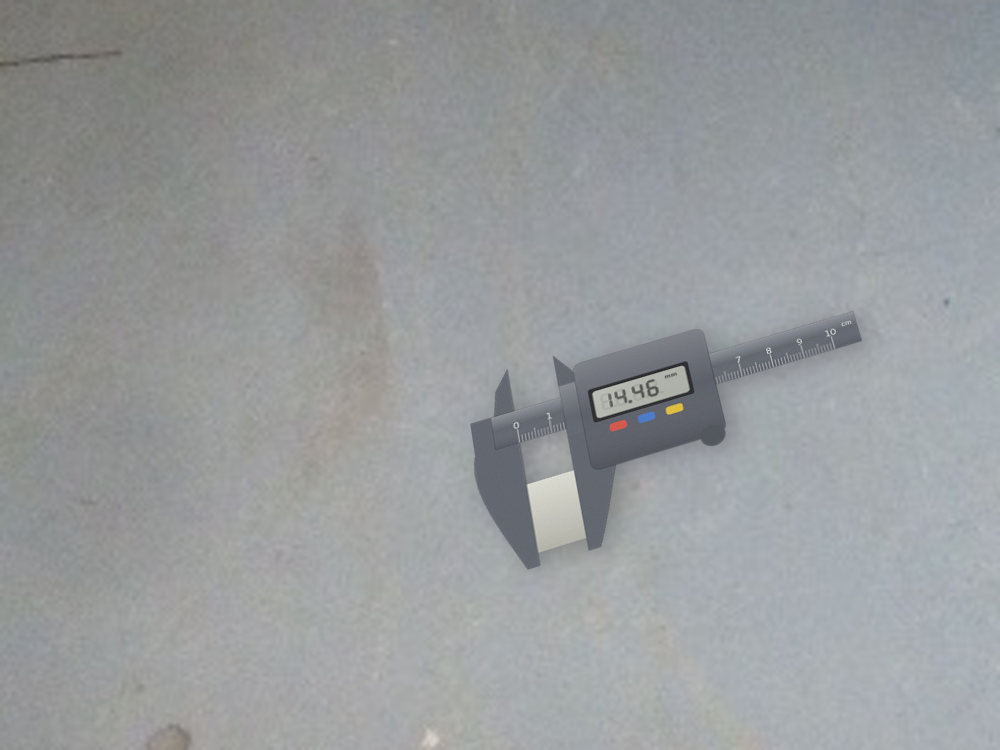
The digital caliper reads 14.46 mm
